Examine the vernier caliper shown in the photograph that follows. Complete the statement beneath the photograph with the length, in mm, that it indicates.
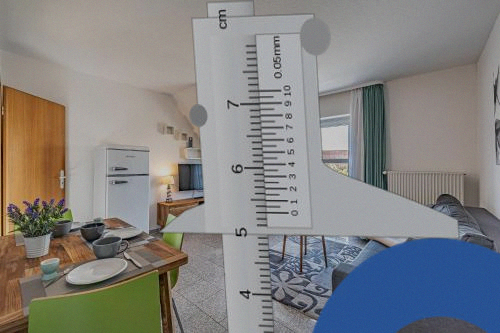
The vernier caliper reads 53.0 mm
